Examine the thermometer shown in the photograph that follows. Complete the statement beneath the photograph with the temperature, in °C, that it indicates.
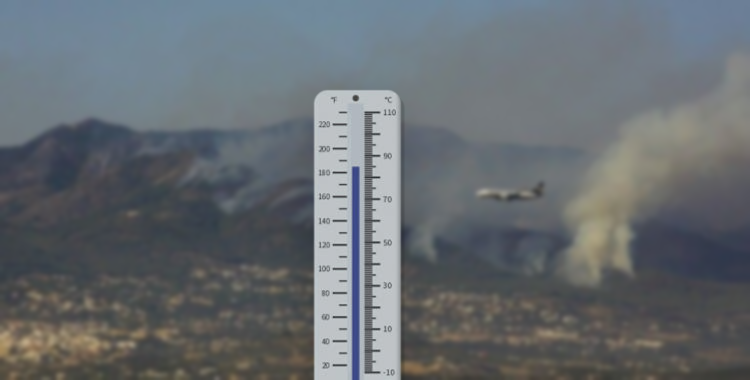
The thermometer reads 85 °C
